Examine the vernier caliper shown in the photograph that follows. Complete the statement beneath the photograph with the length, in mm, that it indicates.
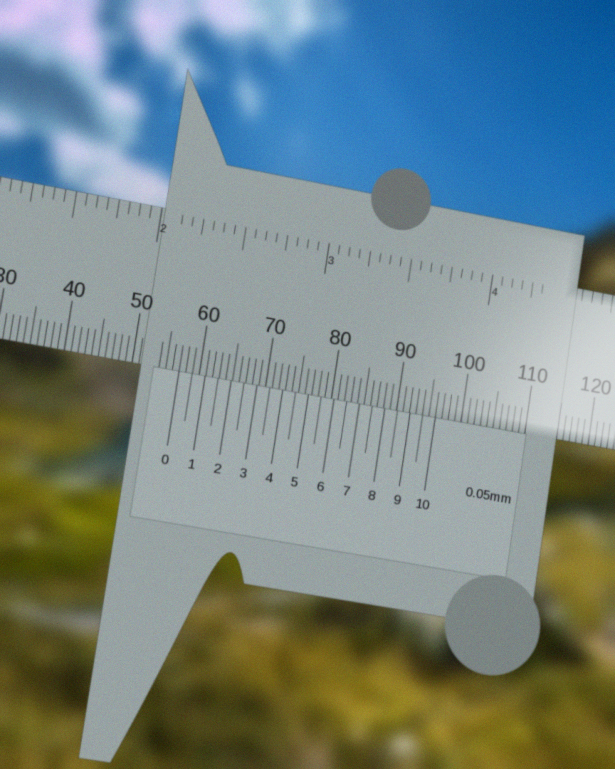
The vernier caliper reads 57.0 mm
